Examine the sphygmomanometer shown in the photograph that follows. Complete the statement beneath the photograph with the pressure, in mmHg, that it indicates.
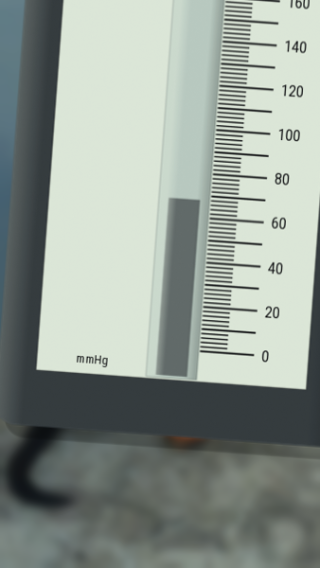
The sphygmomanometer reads 68 mmHg
